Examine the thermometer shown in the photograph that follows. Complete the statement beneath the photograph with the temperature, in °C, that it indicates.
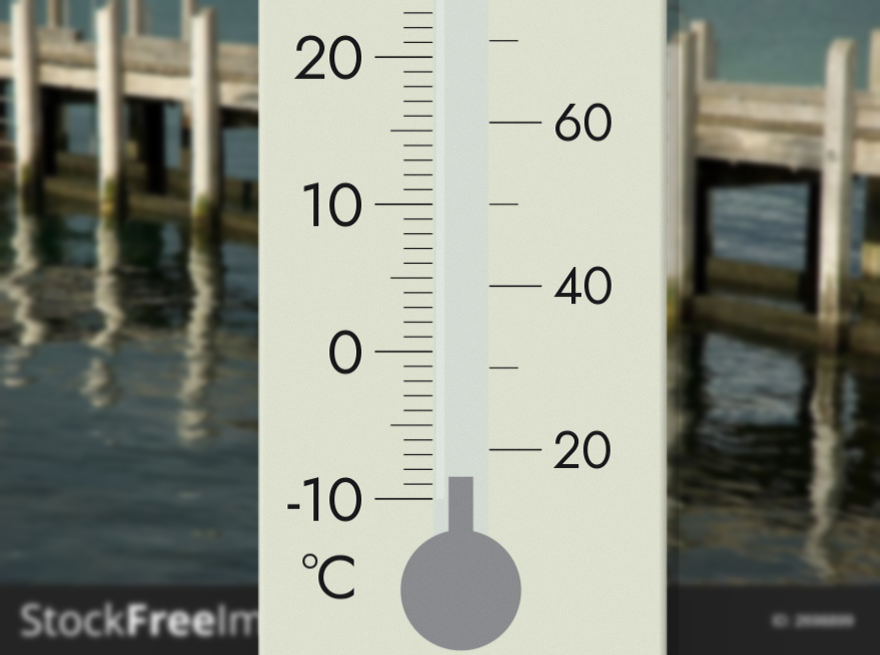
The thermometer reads -8.5 °C
